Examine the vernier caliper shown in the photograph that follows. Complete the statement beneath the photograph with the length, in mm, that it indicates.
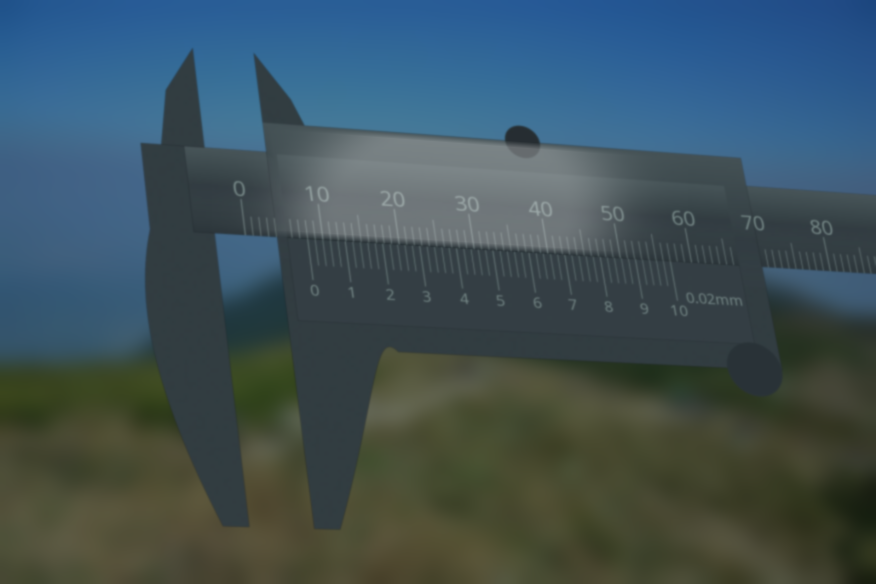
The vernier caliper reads 8.0 mm
